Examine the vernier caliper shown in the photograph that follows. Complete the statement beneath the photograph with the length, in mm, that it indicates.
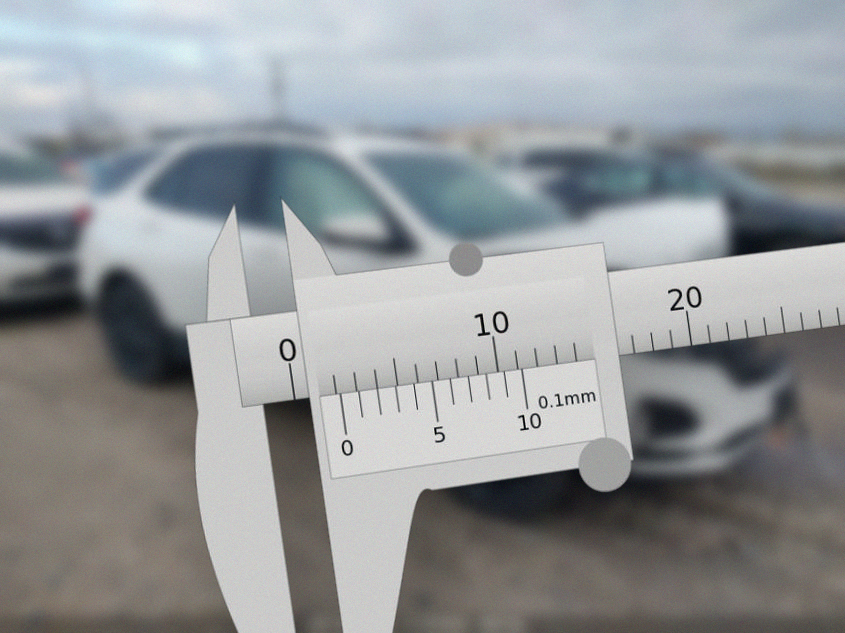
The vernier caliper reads 2.2 mm
